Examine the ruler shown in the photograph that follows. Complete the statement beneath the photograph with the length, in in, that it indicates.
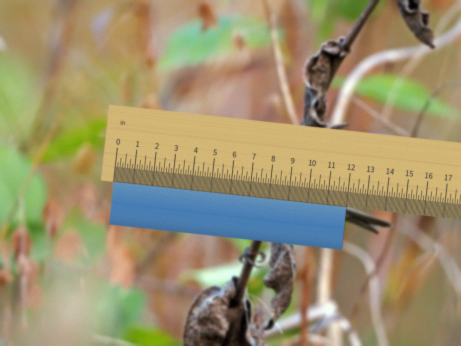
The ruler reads 12 in
